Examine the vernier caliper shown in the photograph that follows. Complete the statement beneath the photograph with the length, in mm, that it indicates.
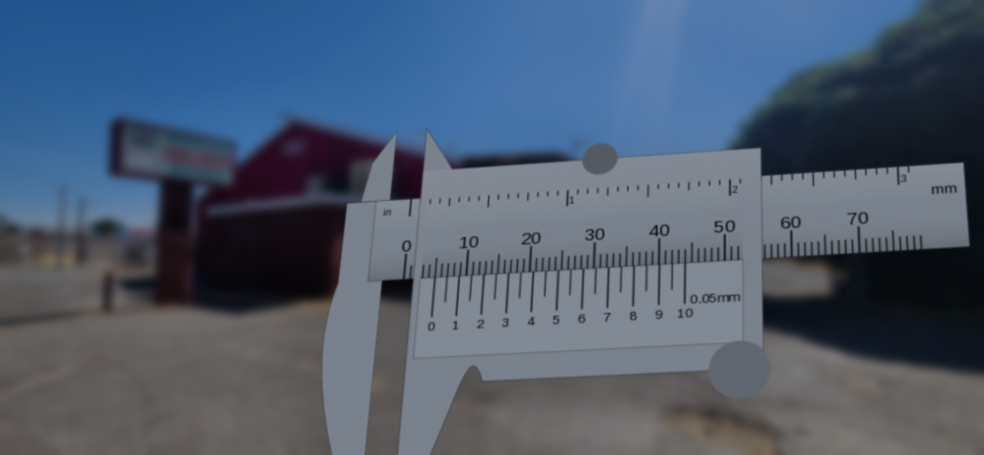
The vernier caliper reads 5.0 mm
